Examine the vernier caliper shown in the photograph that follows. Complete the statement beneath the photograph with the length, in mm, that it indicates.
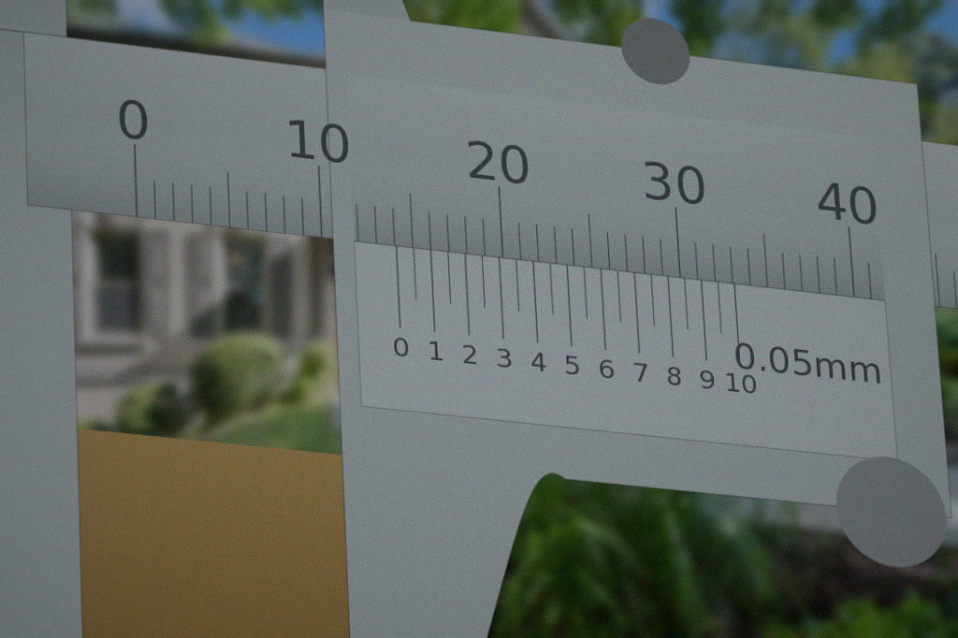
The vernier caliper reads 14.1 mm
